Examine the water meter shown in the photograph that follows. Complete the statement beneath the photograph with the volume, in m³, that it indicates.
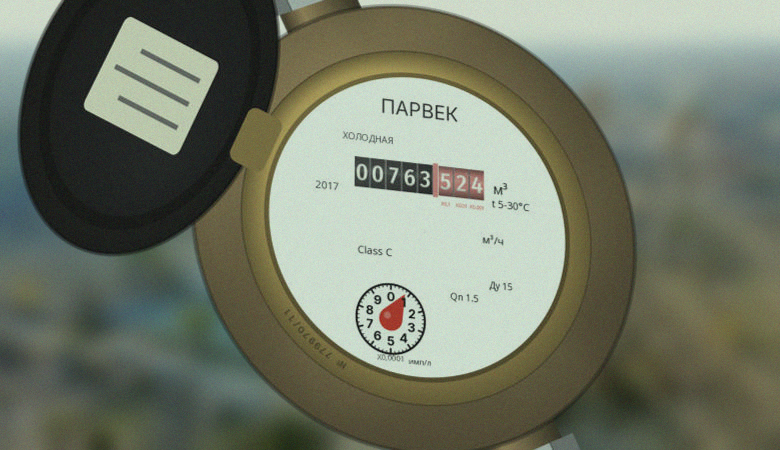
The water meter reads 763.5240 m³
